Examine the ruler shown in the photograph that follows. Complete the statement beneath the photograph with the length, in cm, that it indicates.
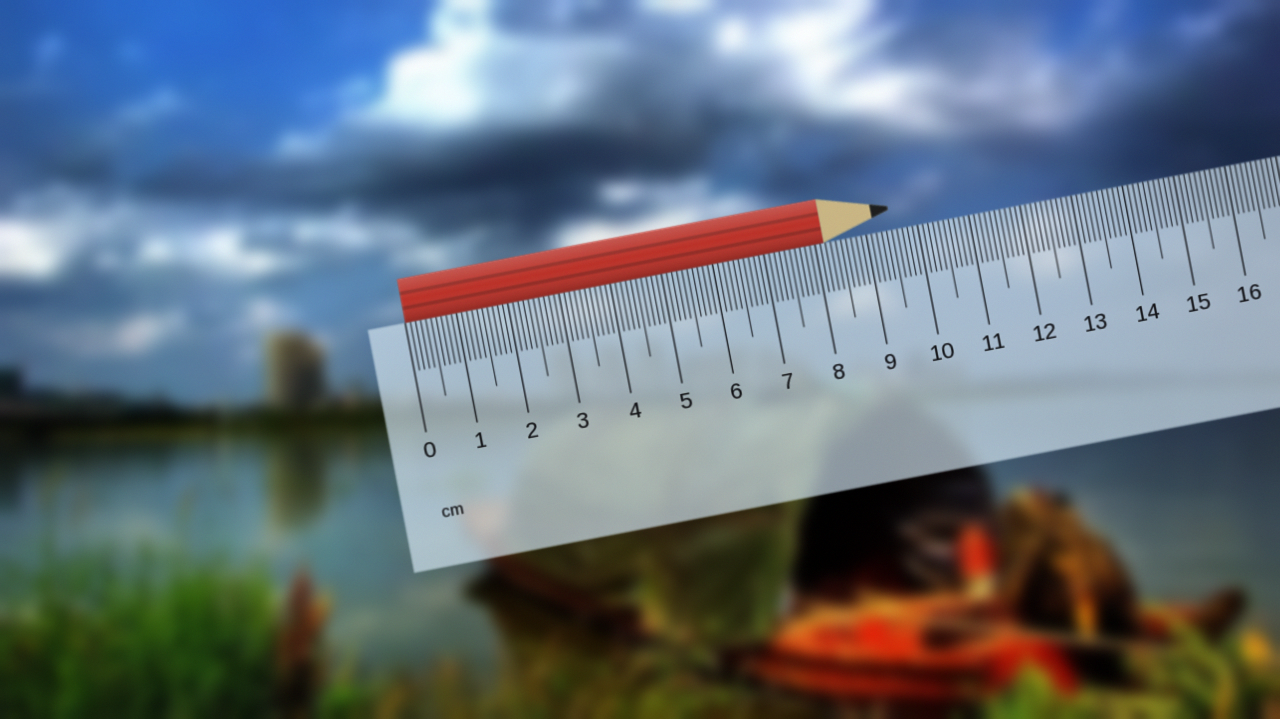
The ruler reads 9.5 cm
